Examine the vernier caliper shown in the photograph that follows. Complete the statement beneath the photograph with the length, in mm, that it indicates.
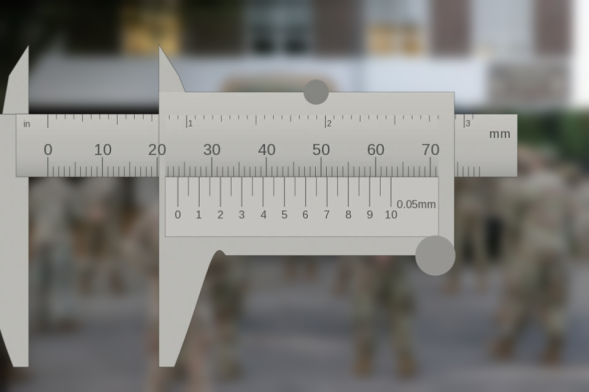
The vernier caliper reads 23.8 mm
